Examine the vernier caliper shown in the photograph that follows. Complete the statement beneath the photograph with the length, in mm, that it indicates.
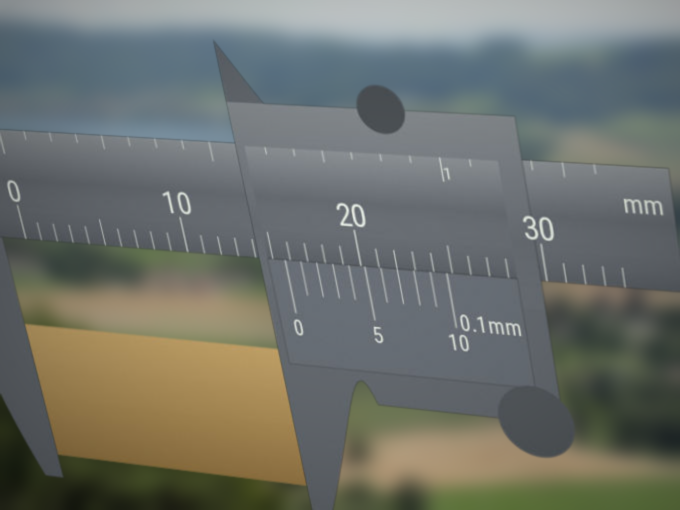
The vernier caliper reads 15.7 mm
